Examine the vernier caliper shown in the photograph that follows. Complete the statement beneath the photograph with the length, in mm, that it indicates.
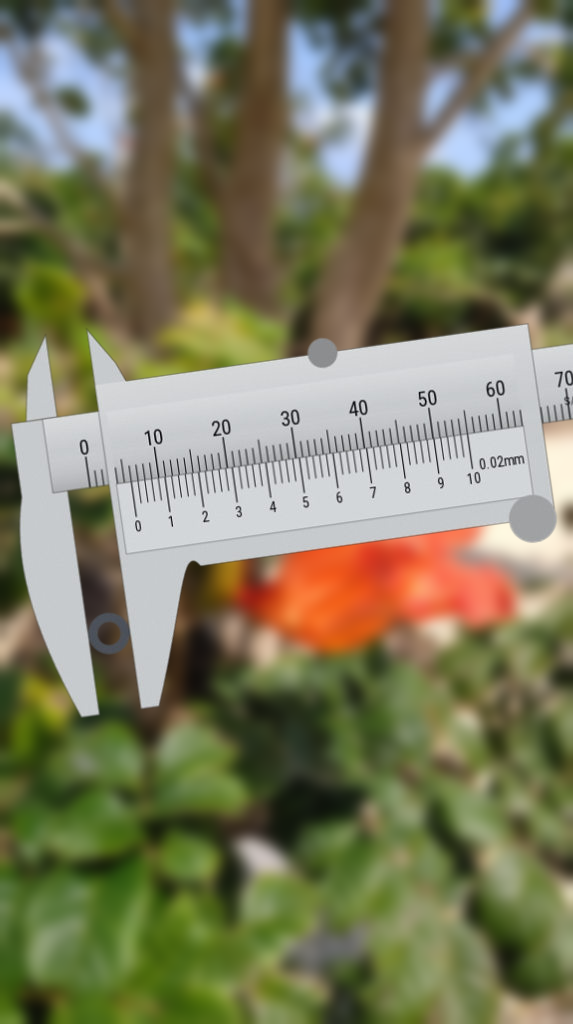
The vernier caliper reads 6.0 mm
